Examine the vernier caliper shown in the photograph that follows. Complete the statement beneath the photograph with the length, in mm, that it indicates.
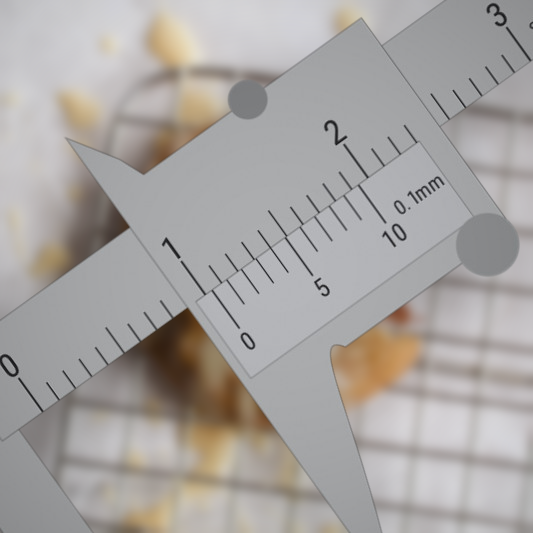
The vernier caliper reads 10.4 mm
